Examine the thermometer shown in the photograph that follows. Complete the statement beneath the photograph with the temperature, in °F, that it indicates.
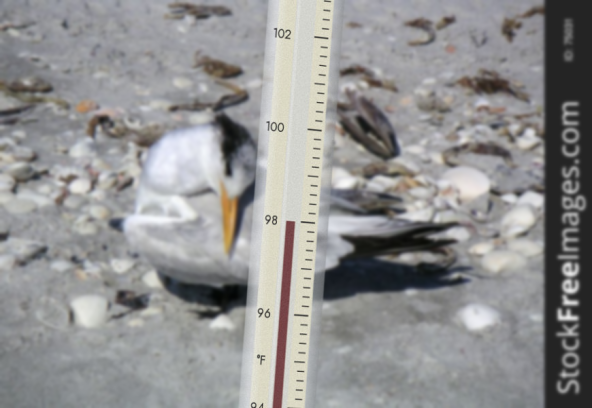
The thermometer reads 98 °F
